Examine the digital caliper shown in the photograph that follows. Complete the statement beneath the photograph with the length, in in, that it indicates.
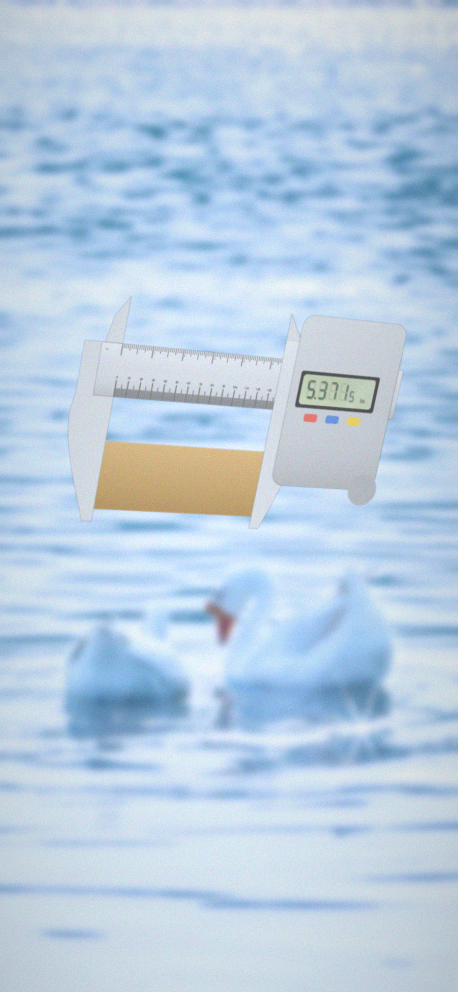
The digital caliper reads 5.3715 in
